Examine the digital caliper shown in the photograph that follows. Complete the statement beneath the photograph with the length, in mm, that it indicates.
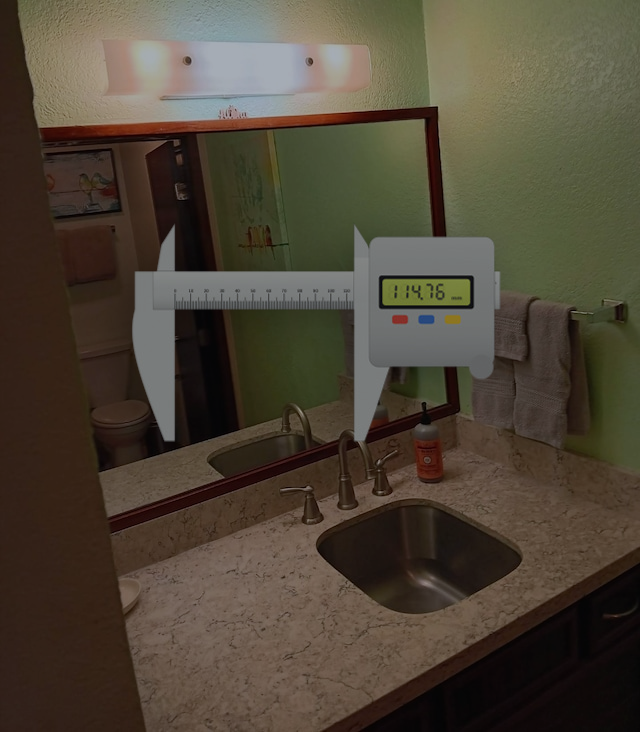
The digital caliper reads 114.76 mm
